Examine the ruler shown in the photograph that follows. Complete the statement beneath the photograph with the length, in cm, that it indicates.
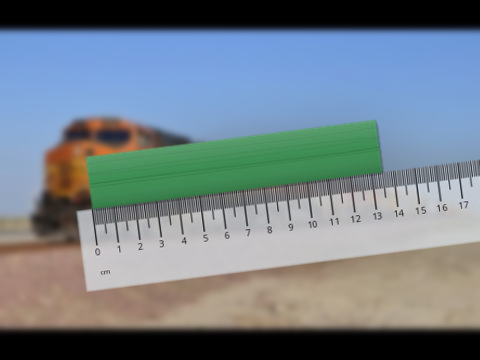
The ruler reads 13.5 cm
